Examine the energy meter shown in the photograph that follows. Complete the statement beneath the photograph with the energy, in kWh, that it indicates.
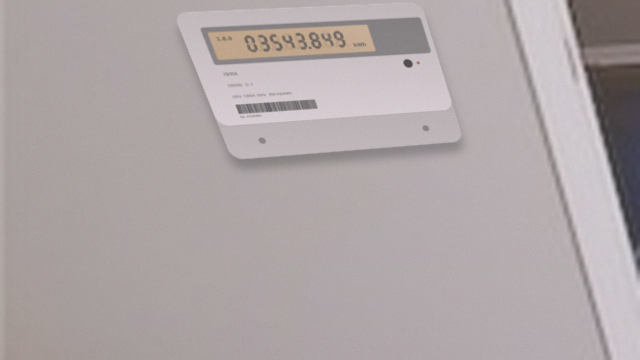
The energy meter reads 3543.849 kWh
